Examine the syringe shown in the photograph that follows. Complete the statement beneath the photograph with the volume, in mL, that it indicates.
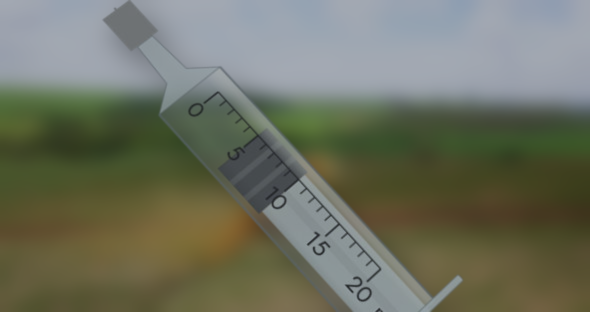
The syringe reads 5 mL
